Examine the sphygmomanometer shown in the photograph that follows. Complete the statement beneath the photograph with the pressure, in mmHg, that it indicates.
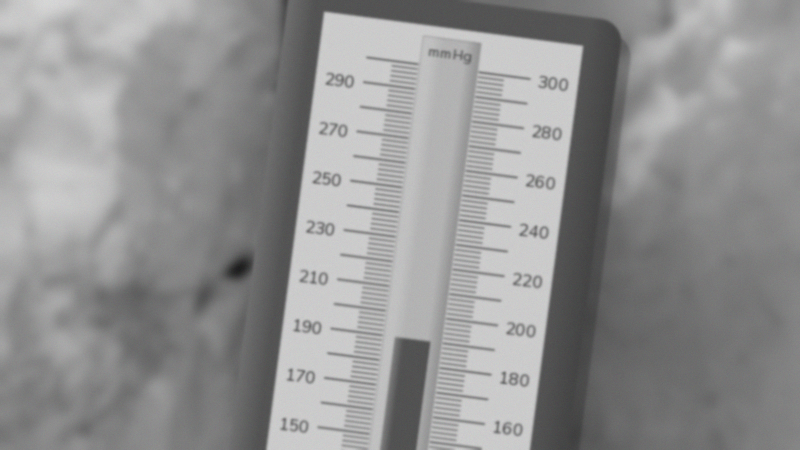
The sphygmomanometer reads 190 mmHg
